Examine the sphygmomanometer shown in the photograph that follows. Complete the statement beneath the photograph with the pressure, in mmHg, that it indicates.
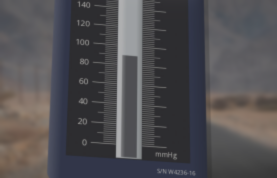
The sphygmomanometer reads 90 mmHg
